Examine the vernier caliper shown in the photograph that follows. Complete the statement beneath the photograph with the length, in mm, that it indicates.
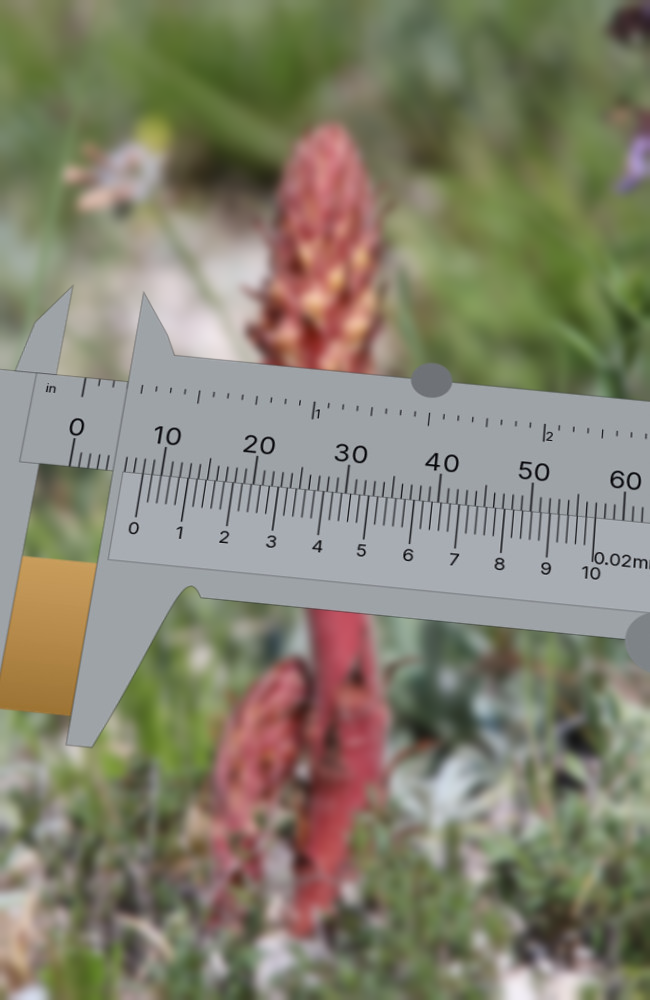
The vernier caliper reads 8.0 mm
